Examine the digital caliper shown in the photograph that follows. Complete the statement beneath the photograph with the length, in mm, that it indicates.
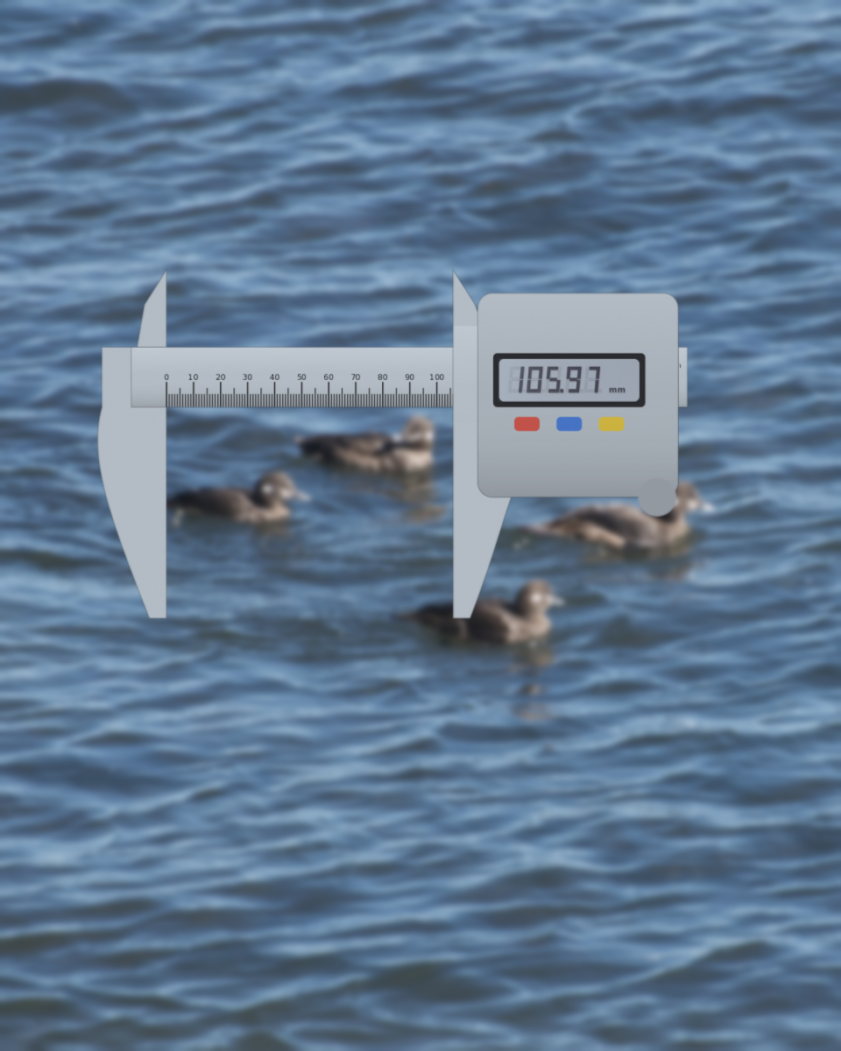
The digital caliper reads 105.97 mm
